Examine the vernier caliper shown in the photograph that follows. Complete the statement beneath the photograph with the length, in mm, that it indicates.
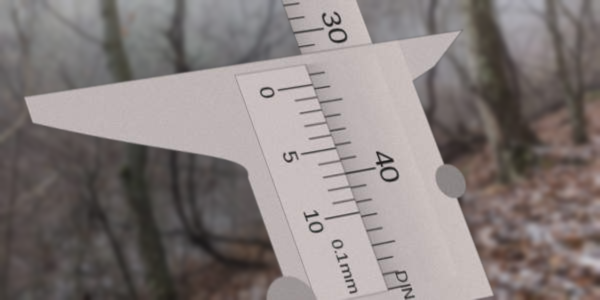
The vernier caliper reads 33.7 mm
